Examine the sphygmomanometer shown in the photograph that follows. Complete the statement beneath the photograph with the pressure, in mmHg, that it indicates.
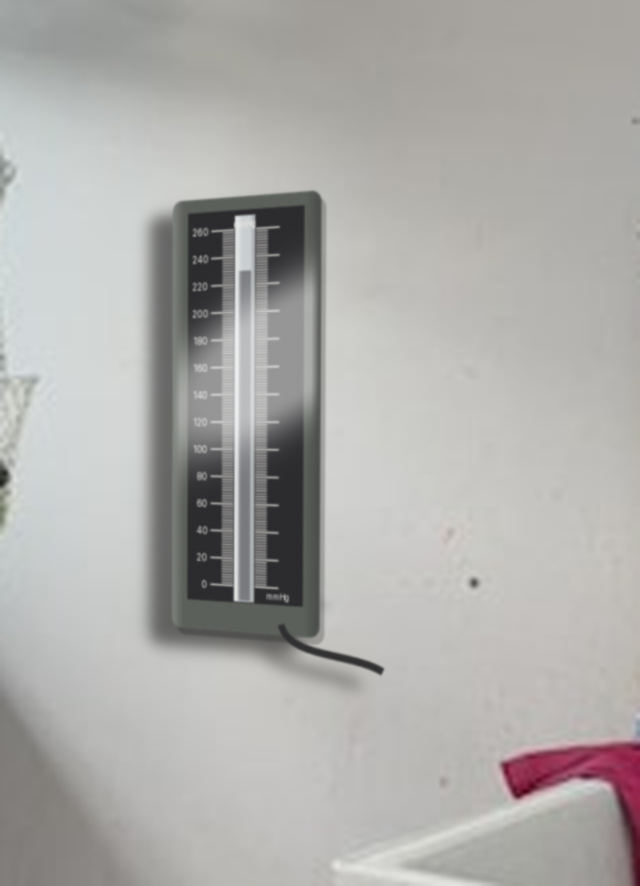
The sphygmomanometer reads 230 mmHg
